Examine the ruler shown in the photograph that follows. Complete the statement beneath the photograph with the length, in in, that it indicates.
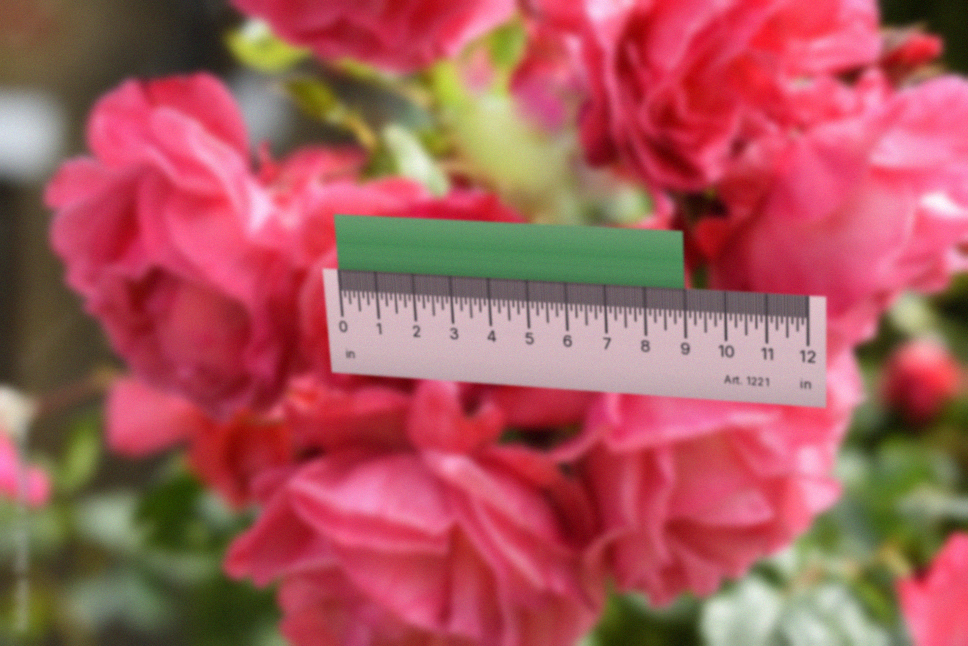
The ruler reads 9 in
